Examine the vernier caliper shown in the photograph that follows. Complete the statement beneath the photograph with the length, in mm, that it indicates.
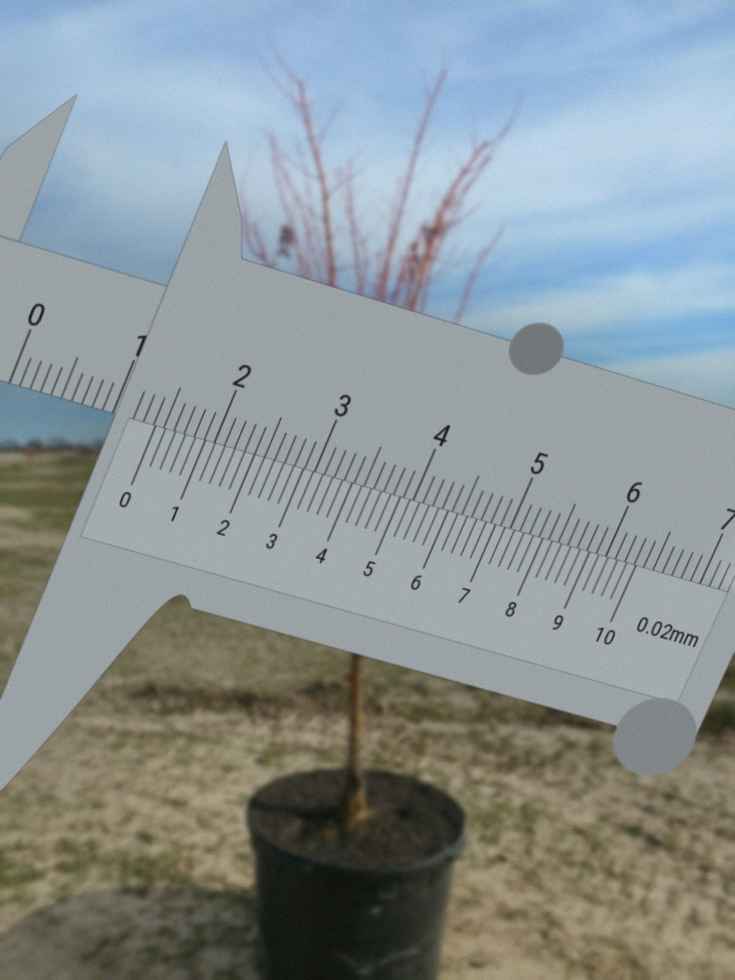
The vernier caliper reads 14.2 mm
